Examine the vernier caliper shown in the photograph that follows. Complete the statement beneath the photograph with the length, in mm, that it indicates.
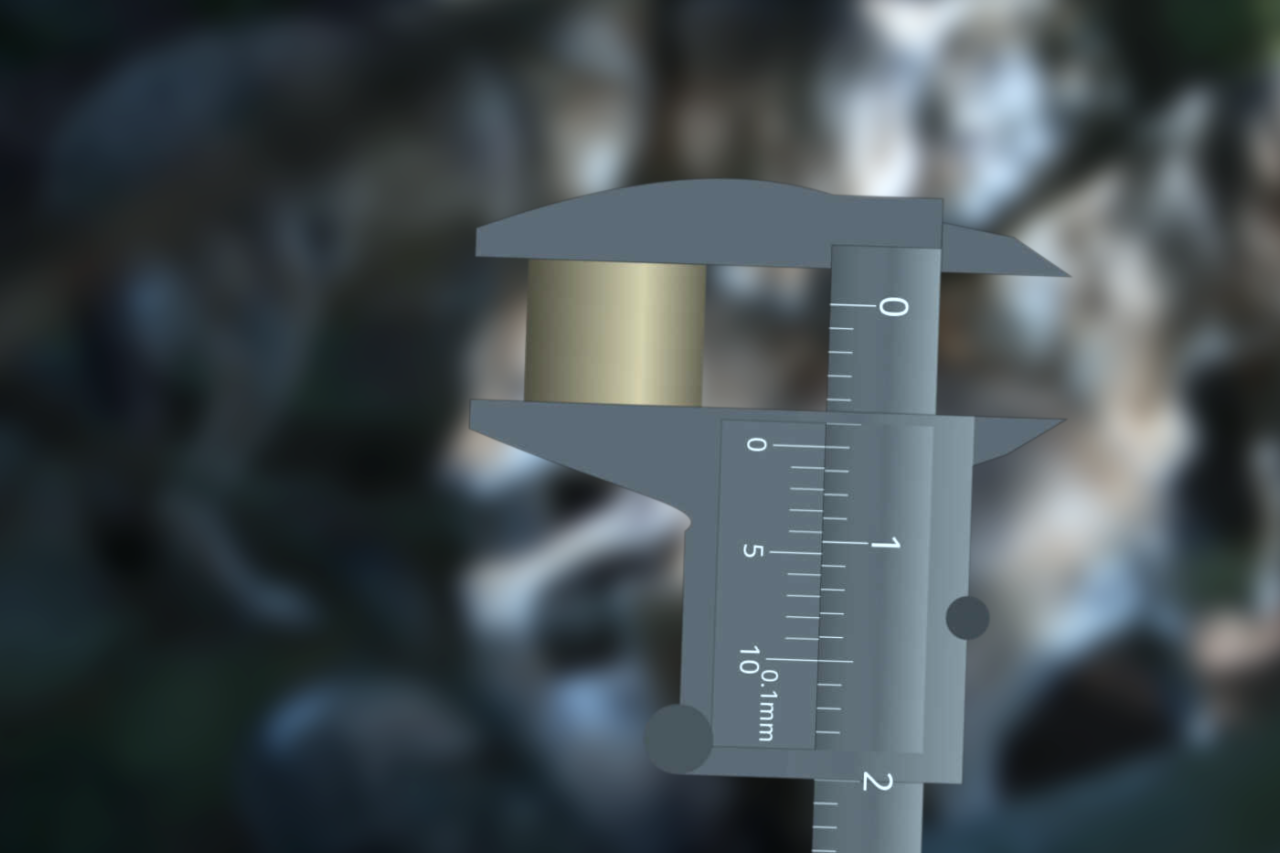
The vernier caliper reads 6.0 mm
